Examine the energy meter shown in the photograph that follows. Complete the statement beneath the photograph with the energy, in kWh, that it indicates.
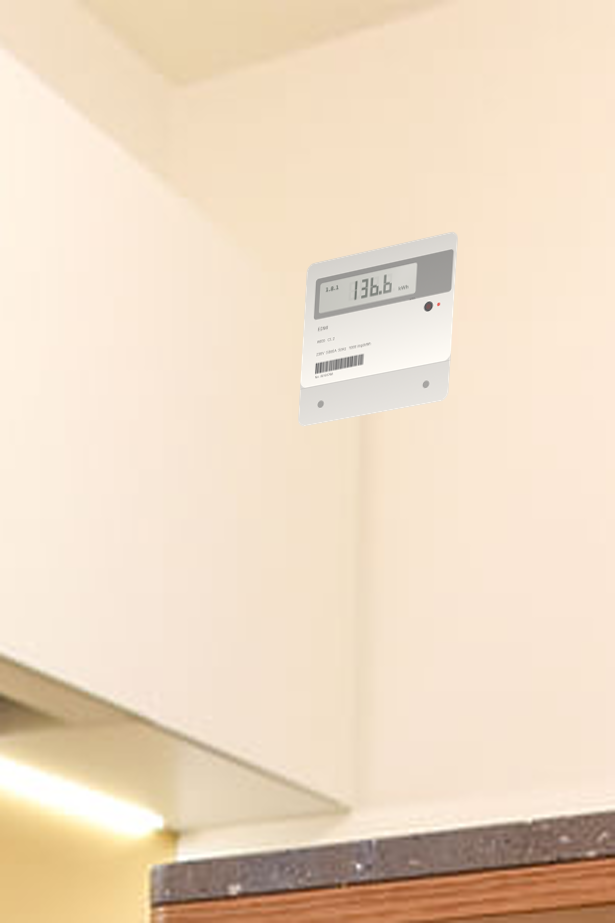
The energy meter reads 136.6 kWh
